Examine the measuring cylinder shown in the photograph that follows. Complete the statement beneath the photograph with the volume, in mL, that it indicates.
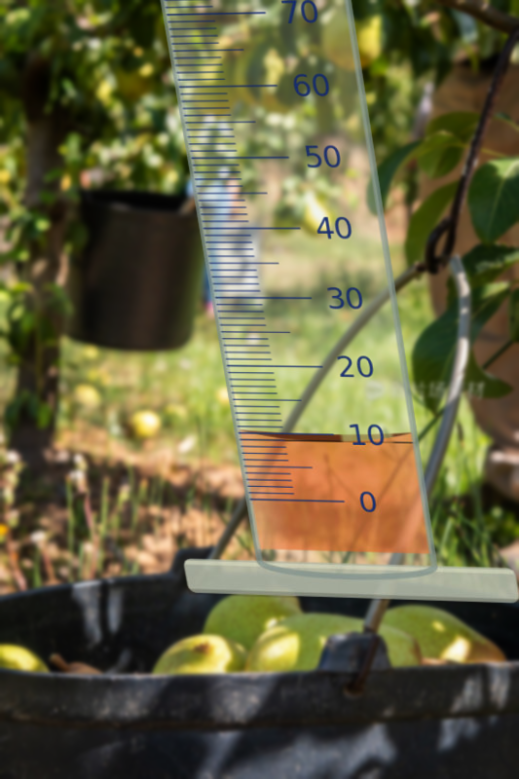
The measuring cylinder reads 9 mL
